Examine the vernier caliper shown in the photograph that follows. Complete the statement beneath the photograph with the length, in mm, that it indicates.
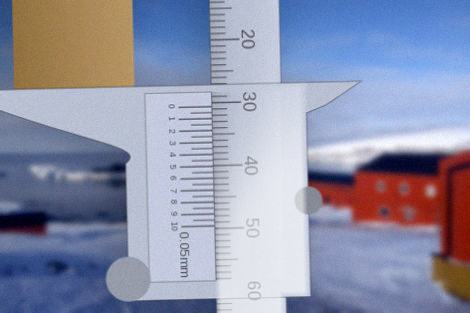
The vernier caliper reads 30.6 mm
